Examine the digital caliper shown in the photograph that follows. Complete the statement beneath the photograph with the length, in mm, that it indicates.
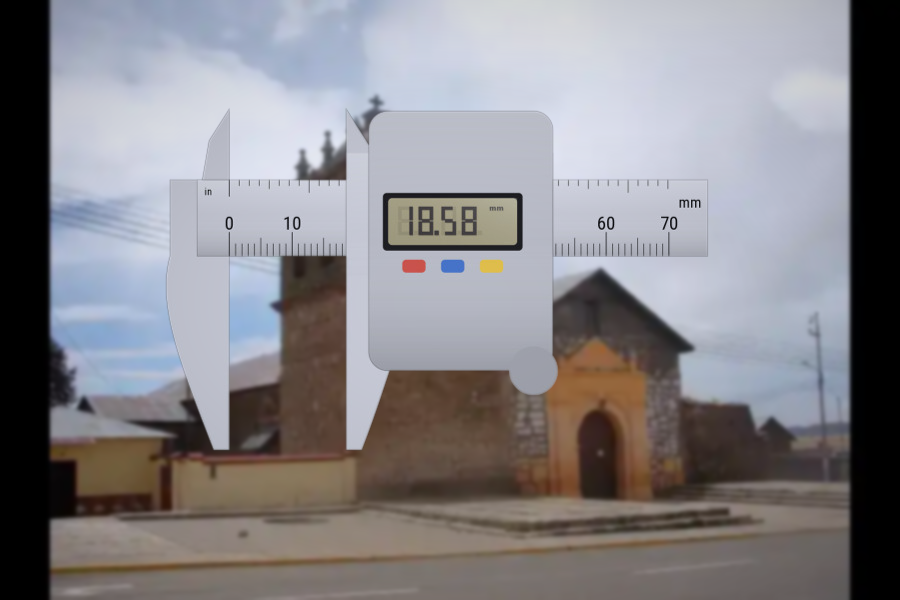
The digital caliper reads 18.58 mm
